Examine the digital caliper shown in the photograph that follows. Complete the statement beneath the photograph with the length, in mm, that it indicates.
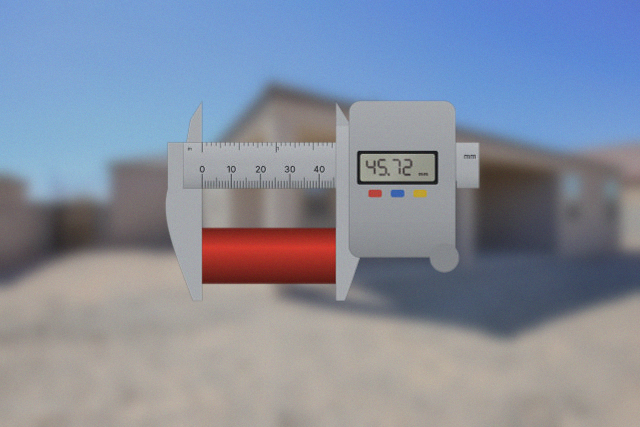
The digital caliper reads 45.72 mm
